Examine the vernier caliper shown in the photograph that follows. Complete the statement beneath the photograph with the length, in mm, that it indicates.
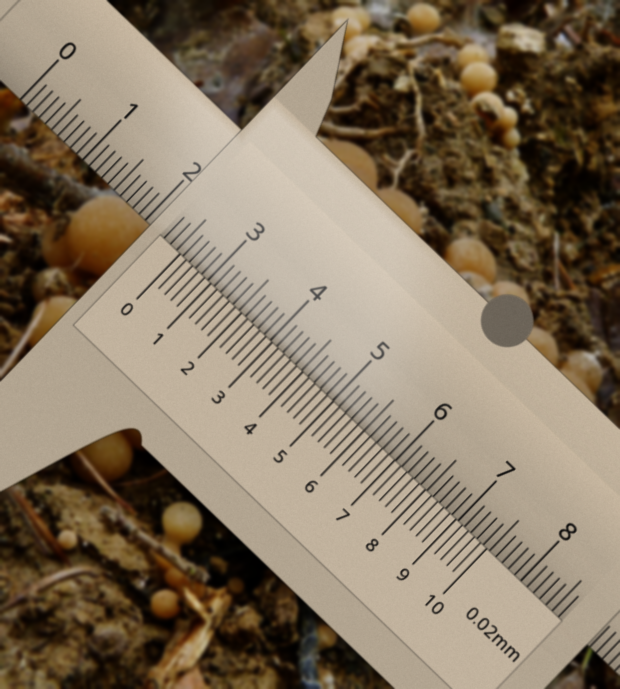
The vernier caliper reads 25.6 mm
